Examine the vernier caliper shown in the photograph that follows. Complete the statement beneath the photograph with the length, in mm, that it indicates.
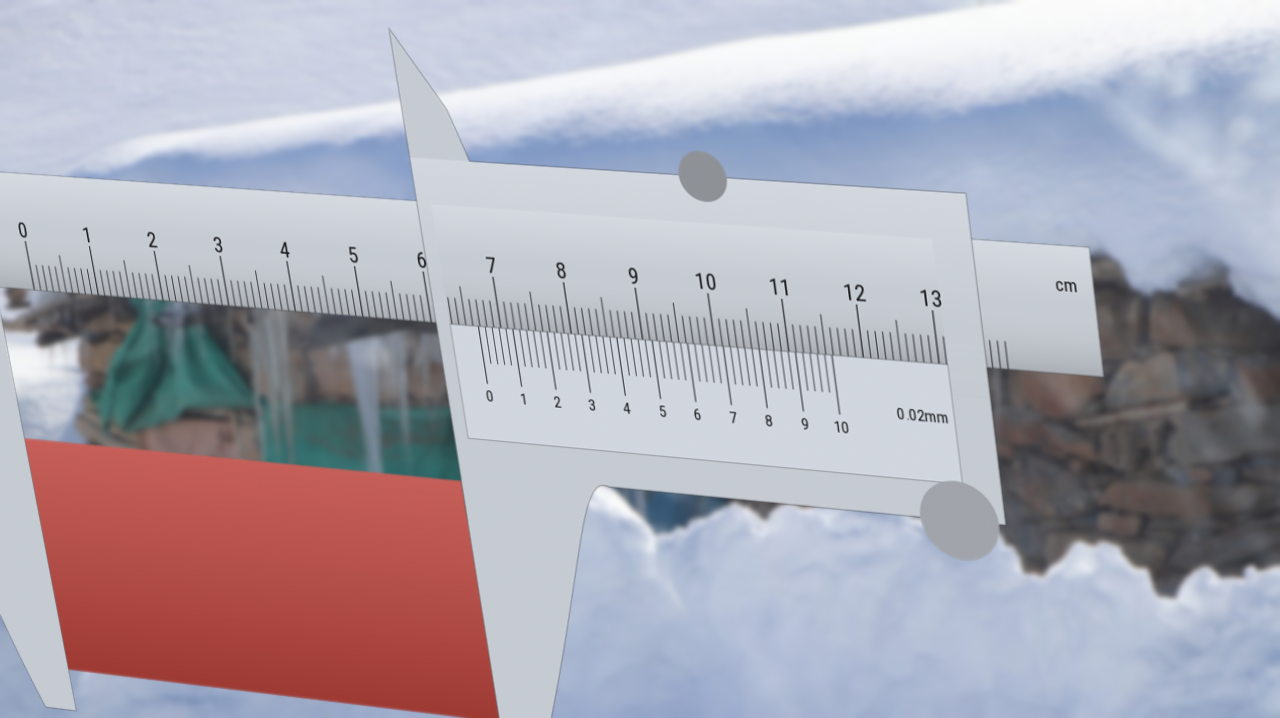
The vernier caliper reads 66.8 mm
